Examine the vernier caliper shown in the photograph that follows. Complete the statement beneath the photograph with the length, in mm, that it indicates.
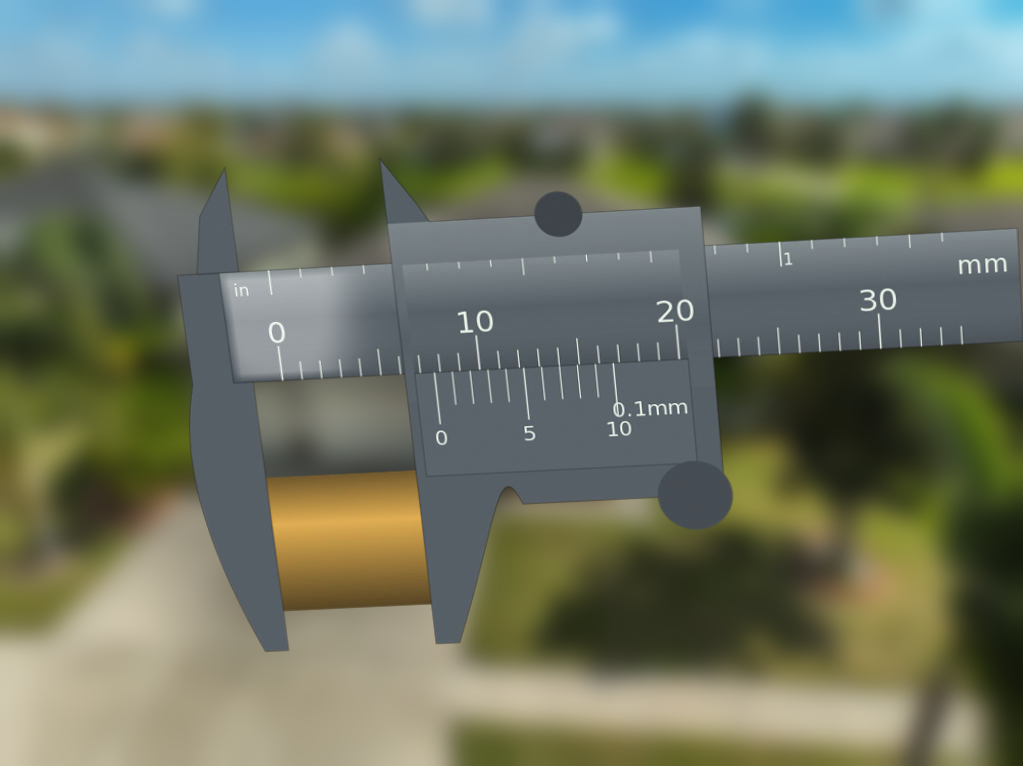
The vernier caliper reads 7.7 mm
